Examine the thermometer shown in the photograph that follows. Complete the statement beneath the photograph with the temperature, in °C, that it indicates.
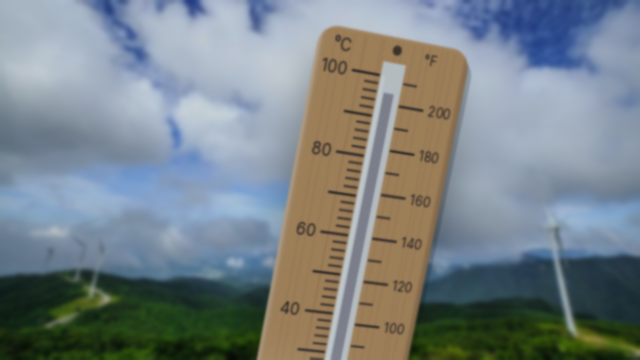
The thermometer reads 96 °C
